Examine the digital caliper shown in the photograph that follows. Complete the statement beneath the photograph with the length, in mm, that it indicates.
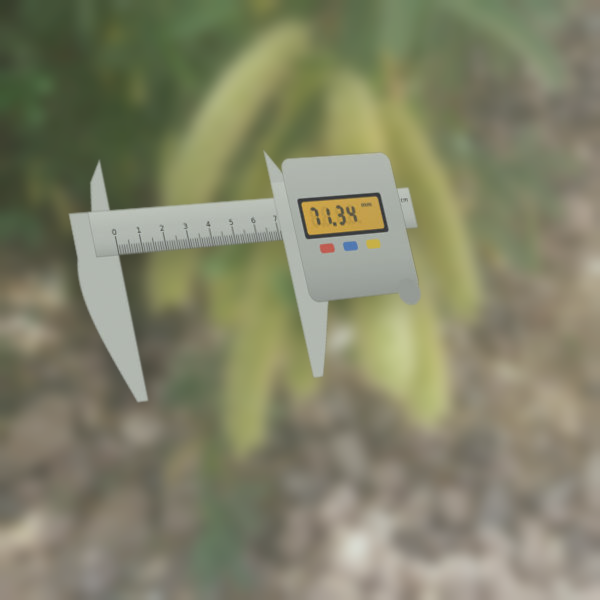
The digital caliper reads 71.34 mm
